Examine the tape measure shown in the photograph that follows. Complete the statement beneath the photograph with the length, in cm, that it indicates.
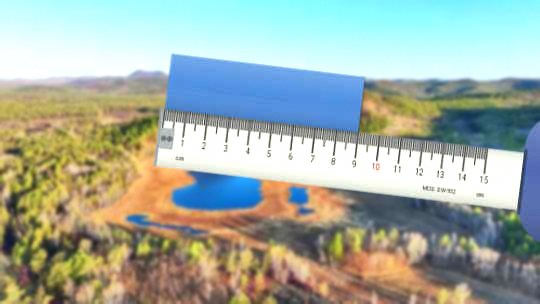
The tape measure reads 9 cm
